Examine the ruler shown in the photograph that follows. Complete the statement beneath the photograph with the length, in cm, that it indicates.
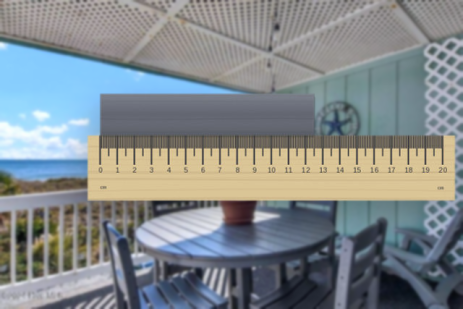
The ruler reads 12.5 cm
